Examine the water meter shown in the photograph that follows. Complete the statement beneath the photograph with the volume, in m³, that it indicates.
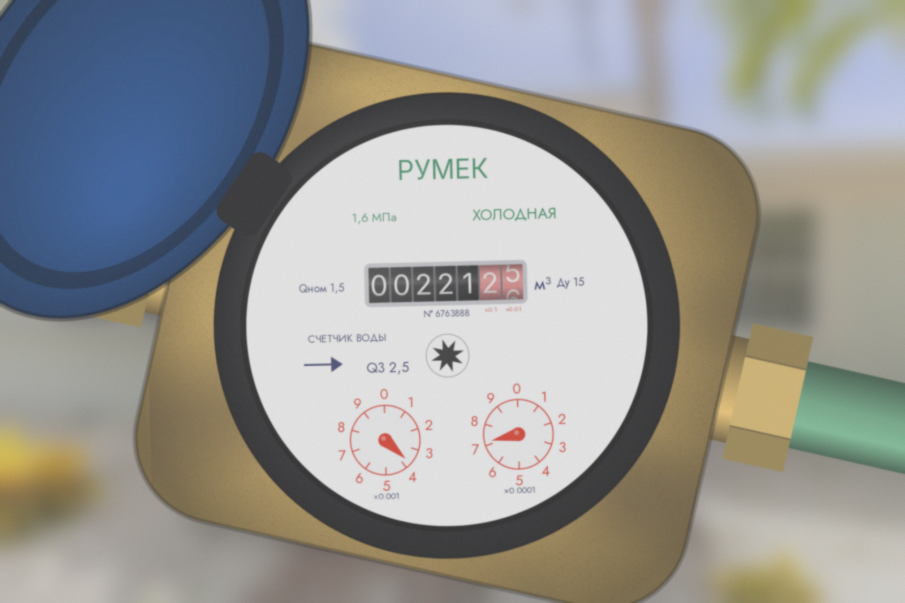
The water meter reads 221.2537 m³
